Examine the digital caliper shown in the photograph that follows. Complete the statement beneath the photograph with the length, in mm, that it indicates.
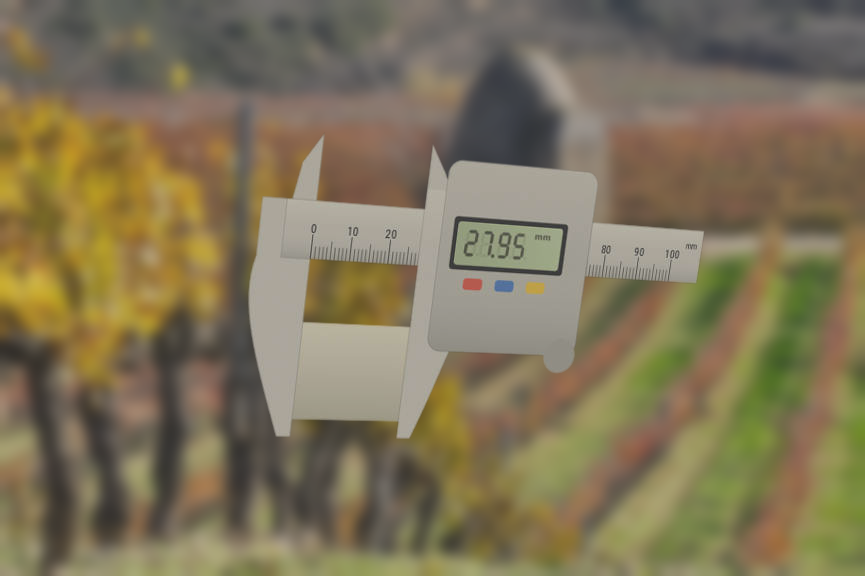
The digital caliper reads 27.95 mm
